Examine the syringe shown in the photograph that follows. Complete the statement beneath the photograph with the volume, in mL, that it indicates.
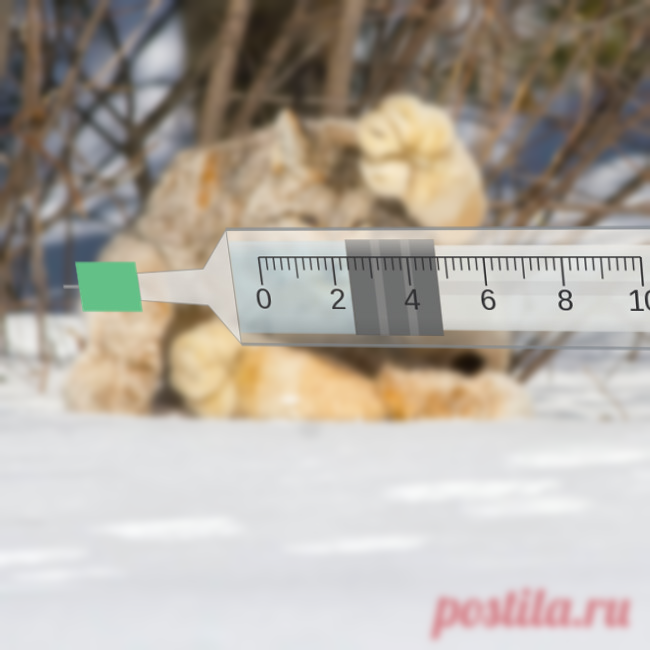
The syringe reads 2.4 mL
